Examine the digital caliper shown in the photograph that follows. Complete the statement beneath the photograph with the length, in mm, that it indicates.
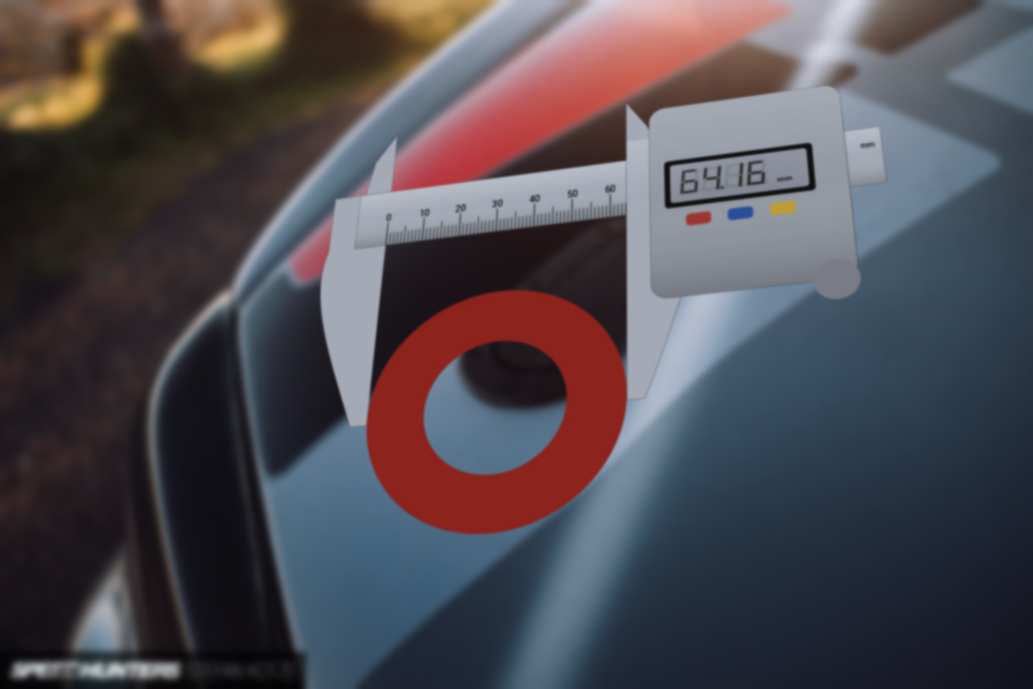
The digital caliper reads 64.16 mm
